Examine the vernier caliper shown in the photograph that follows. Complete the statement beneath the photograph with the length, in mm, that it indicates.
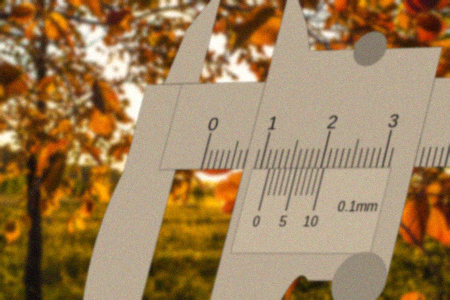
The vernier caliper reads 11.5 mm
